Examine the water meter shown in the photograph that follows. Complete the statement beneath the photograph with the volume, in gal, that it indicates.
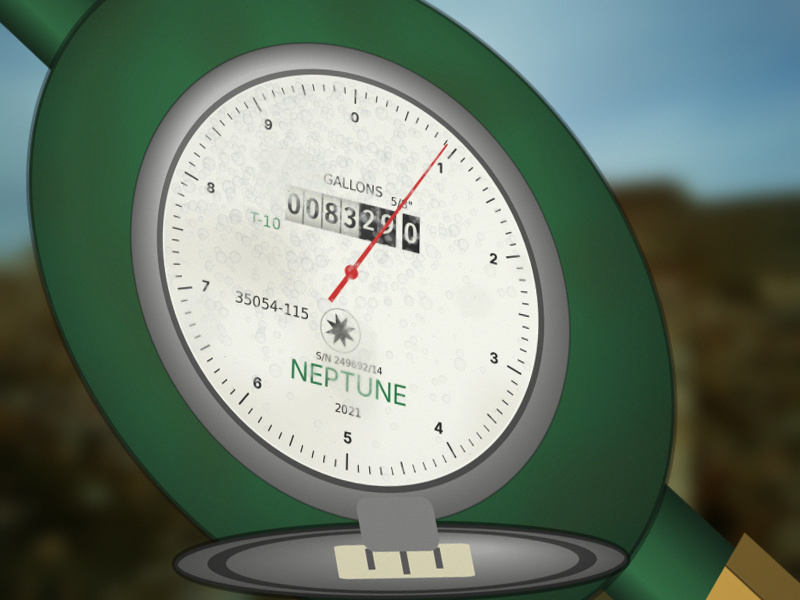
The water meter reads 83290.9 gal
